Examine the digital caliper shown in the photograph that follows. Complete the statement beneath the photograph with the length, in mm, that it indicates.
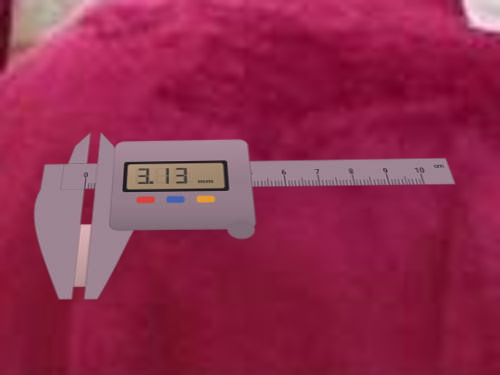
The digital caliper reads 3.13 mm
